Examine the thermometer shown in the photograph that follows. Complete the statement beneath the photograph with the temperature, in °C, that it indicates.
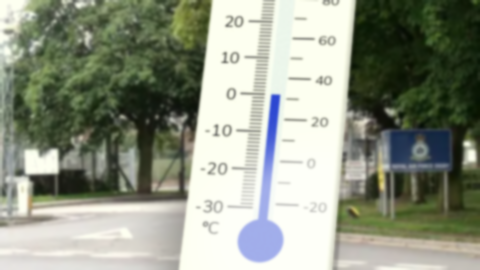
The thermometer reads 0 °C
